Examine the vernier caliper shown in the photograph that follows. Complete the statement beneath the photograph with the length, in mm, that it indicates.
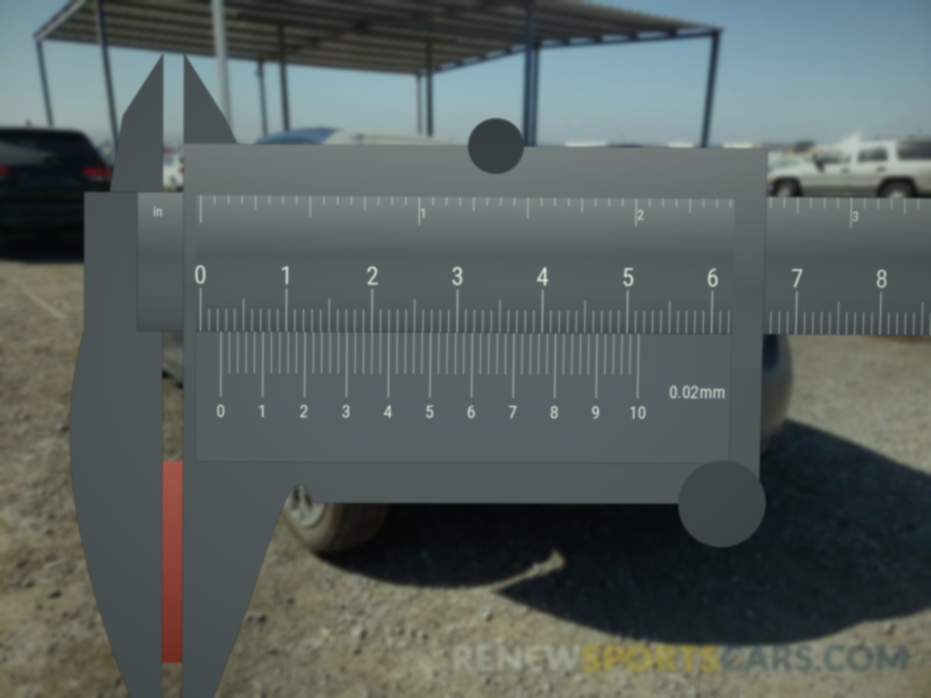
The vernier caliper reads 2.4 mm
